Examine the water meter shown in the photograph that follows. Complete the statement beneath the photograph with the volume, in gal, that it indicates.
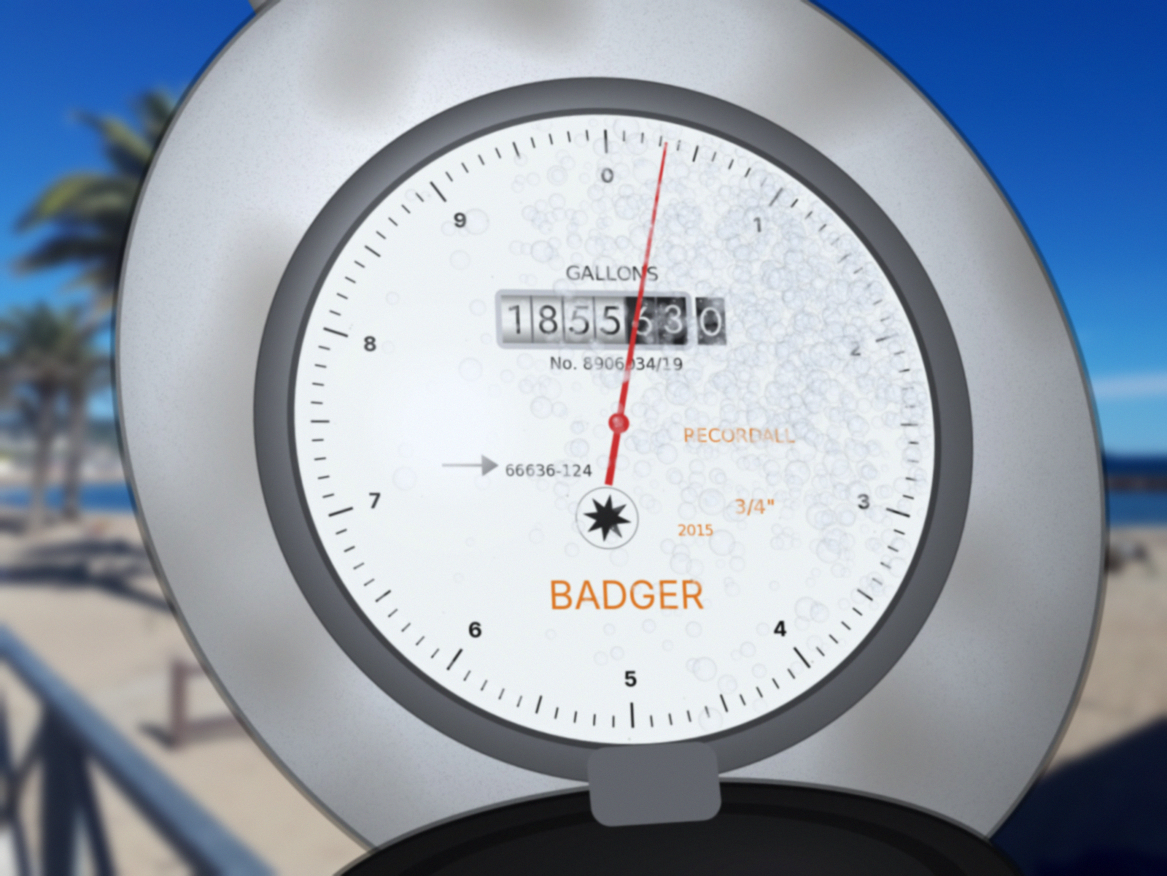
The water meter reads 1855630.3 gal
